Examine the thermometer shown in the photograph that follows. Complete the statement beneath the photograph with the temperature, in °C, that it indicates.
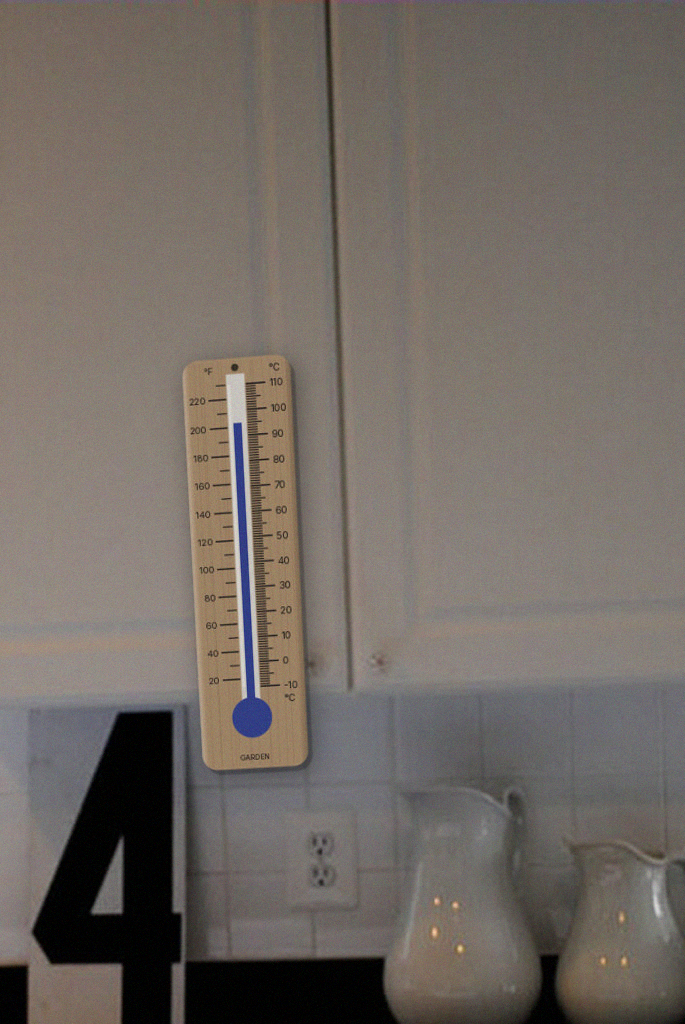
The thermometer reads 95 °C
